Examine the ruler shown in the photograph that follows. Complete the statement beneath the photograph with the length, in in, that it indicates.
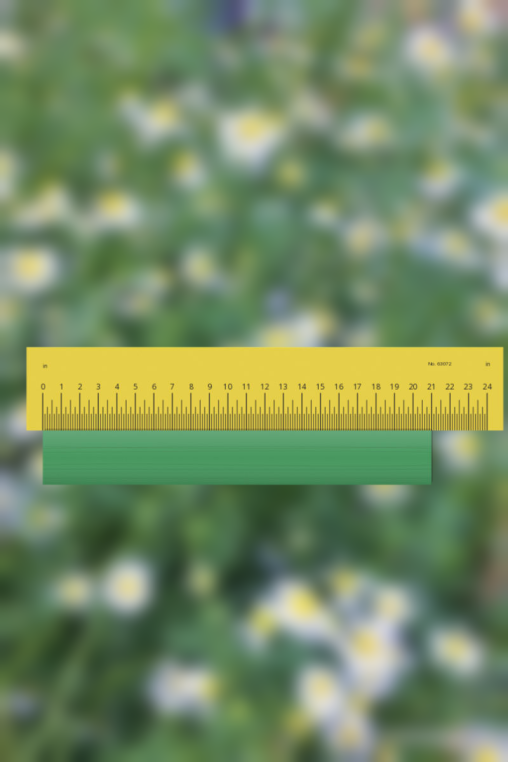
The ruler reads 21 in
